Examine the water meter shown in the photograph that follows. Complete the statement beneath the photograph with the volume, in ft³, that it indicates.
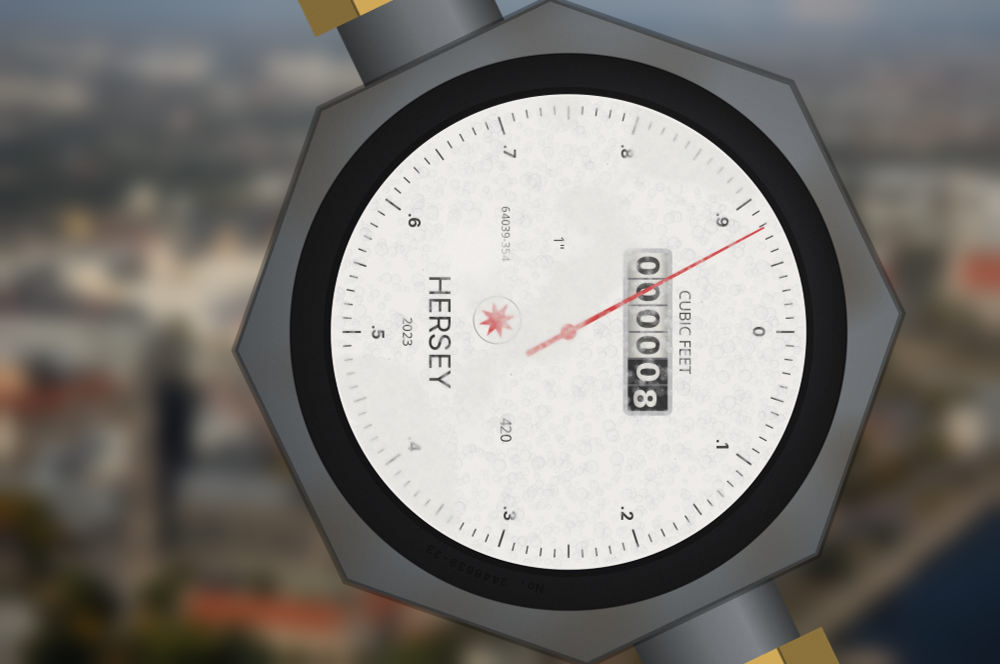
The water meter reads 7.92 ft³
